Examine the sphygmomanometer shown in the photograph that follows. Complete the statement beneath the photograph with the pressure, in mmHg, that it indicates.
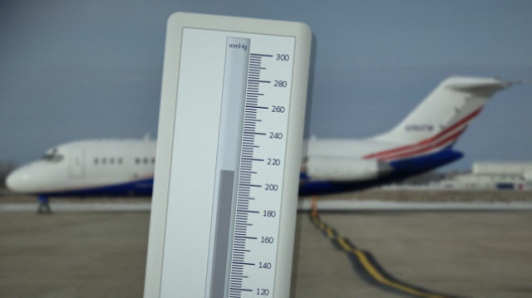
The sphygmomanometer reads 210 mmHg
